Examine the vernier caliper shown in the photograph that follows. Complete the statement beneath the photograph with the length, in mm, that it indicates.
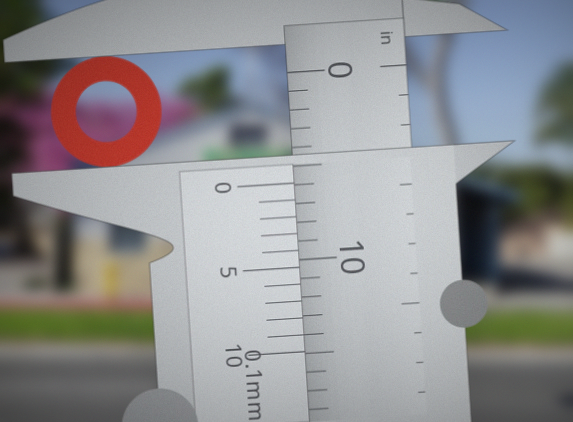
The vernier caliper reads 5.9 mm
